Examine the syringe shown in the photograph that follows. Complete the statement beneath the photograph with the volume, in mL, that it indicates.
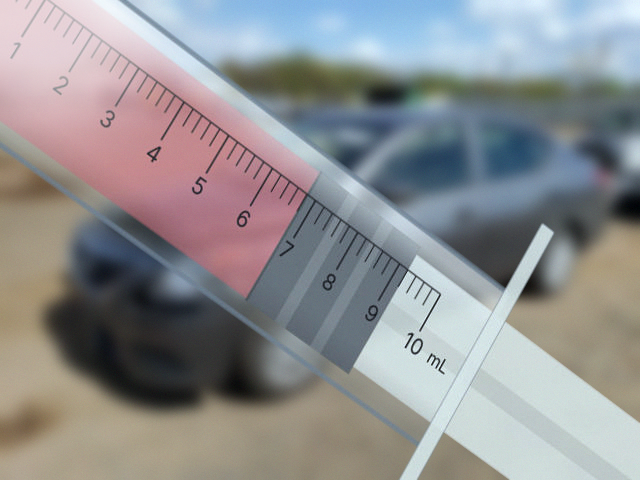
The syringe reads 6.8 mL
